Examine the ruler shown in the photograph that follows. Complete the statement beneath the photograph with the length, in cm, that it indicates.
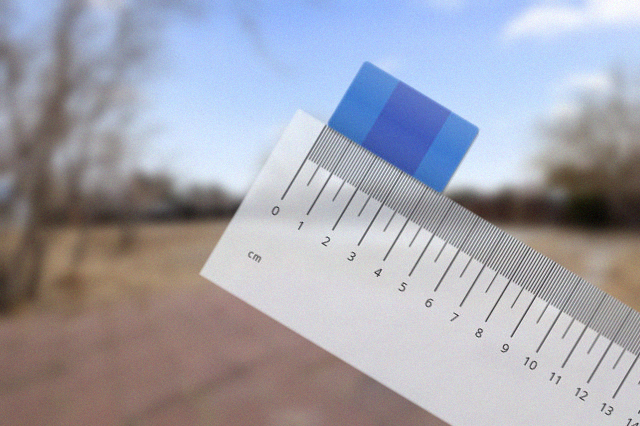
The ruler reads 4.5 cm
